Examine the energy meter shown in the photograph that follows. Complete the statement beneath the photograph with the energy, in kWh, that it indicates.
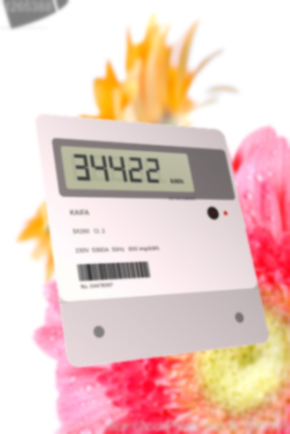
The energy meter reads 34422 kWh
